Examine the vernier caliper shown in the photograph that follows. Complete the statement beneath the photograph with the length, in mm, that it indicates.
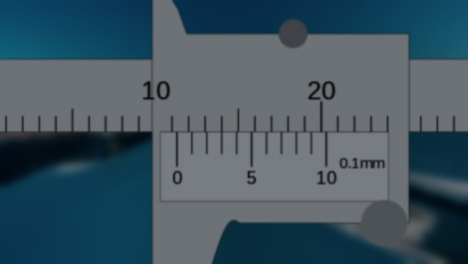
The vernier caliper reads 11.3 mm
